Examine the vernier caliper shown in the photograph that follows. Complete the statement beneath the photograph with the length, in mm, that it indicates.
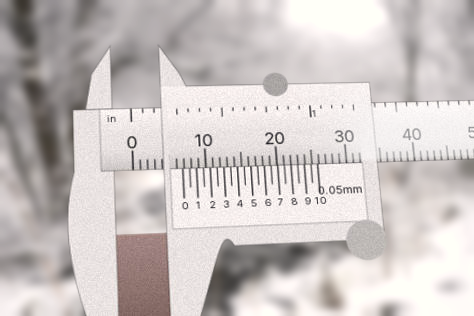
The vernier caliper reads 6.8 mm
